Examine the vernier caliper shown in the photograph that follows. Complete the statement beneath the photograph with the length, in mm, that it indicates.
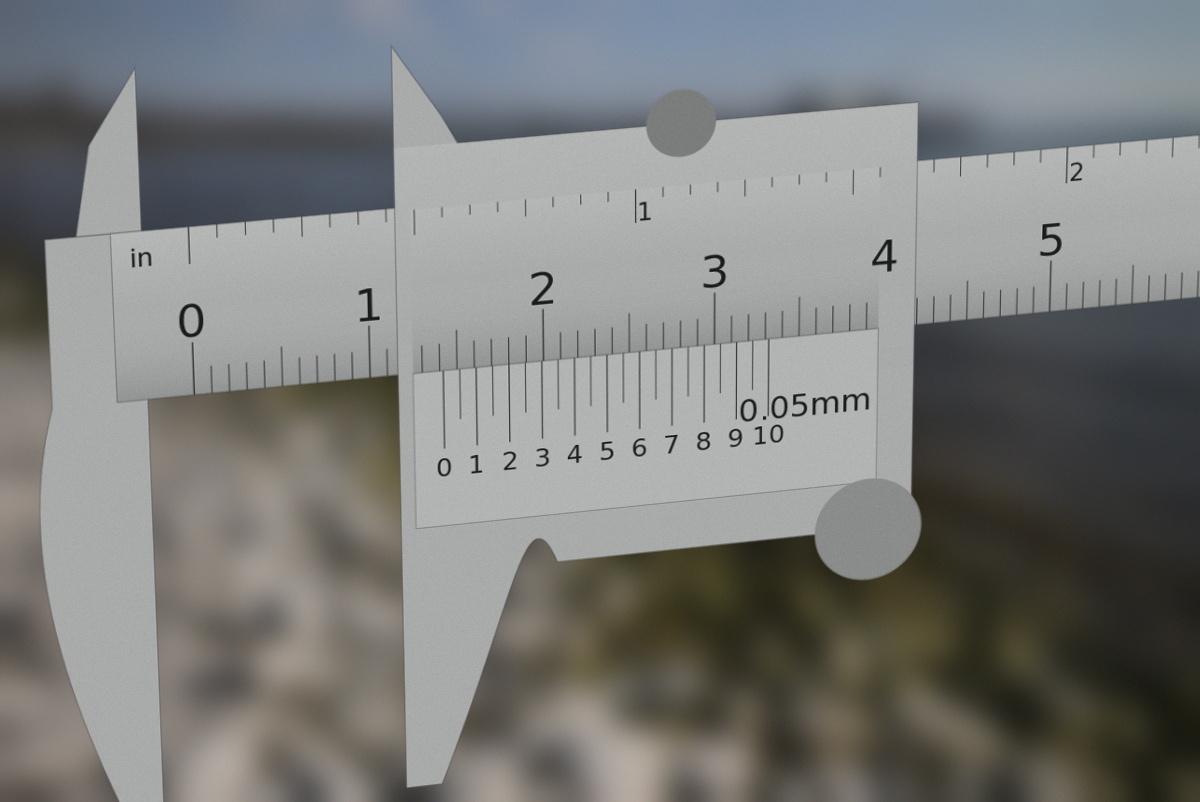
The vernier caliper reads 14.2 mm
